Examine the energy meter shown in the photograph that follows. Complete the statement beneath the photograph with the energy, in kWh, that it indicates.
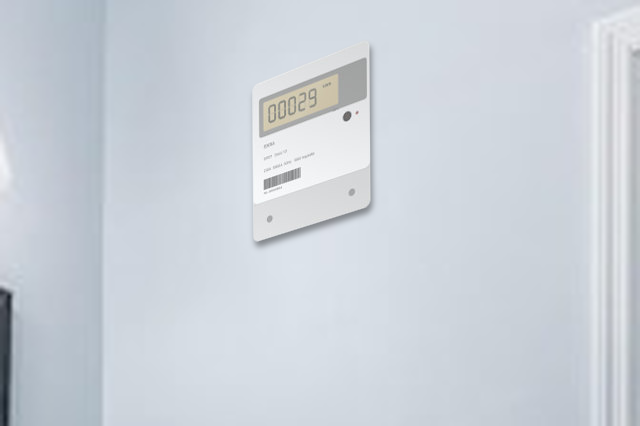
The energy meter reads 29 kWh
